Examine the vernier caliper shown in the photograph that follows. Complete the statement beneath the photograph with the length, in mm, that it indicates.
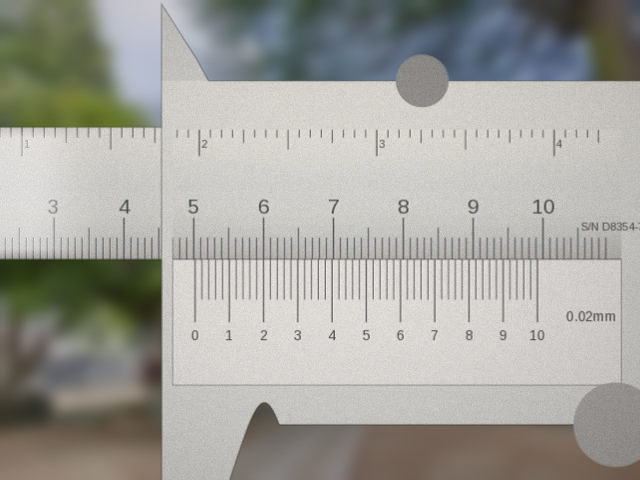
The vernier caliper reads 50.2 mm
